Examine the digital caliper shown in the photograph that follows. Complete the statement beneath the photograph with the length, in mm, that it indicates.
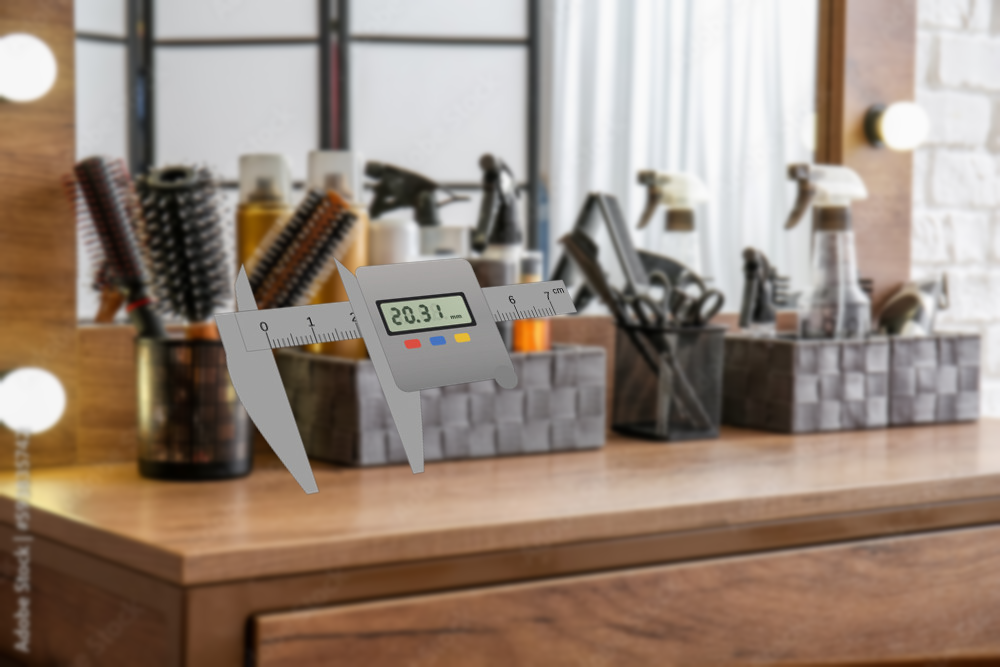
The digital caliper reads 20.31 mm
